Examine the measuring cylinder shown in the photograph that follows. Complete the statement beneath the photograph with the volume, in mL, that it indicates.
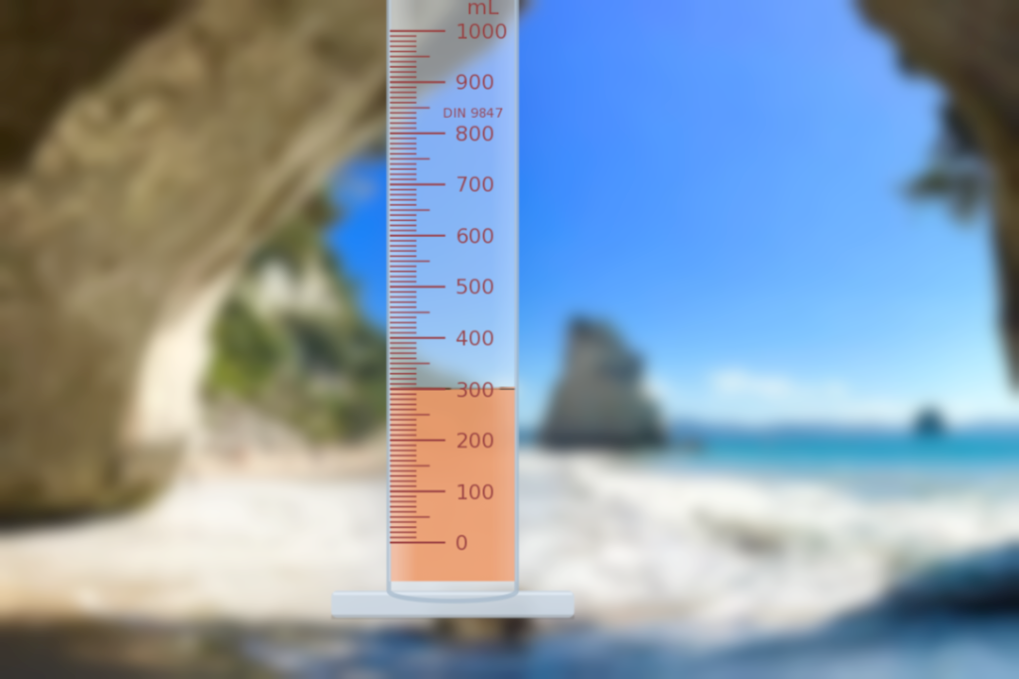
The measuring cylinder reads 300 mL
